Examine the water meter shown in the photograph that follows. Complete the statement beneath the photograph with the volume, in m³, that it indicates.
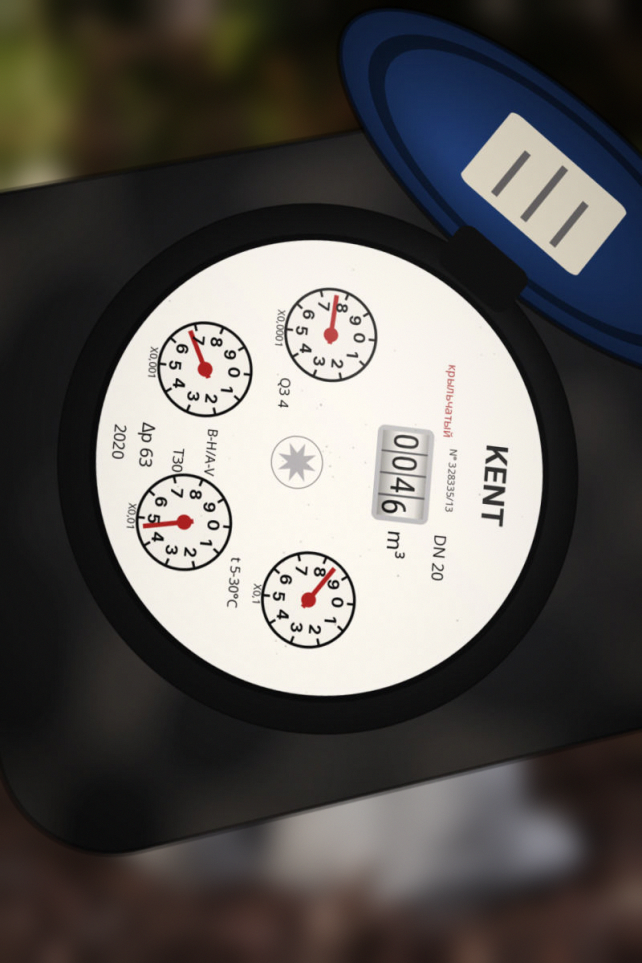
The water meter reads 45.8467 m³
